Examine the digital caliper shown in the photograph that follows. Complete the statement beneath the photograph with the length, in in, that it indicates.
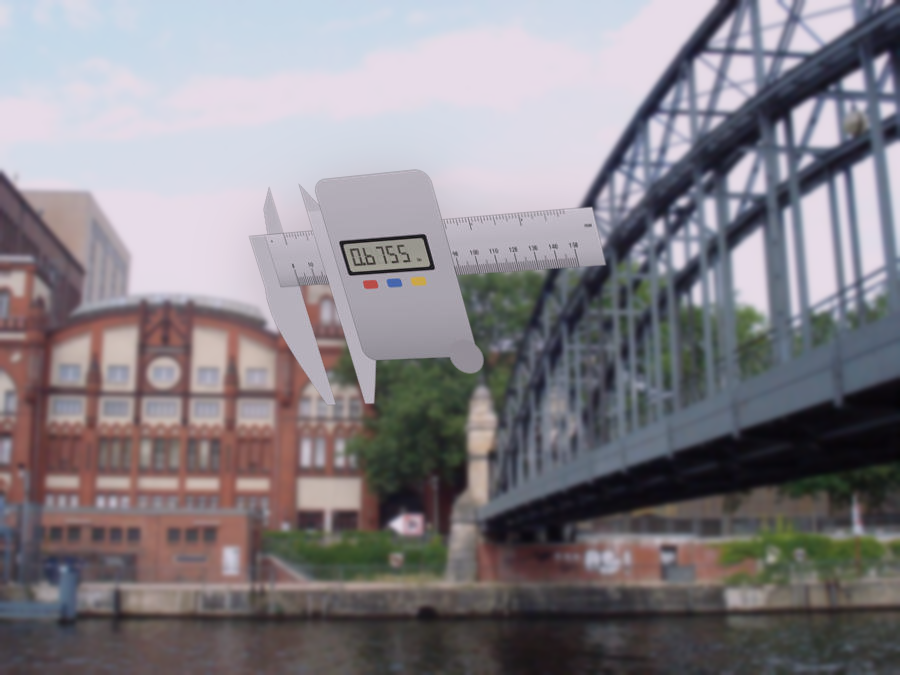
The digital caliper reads 0.6755 in
